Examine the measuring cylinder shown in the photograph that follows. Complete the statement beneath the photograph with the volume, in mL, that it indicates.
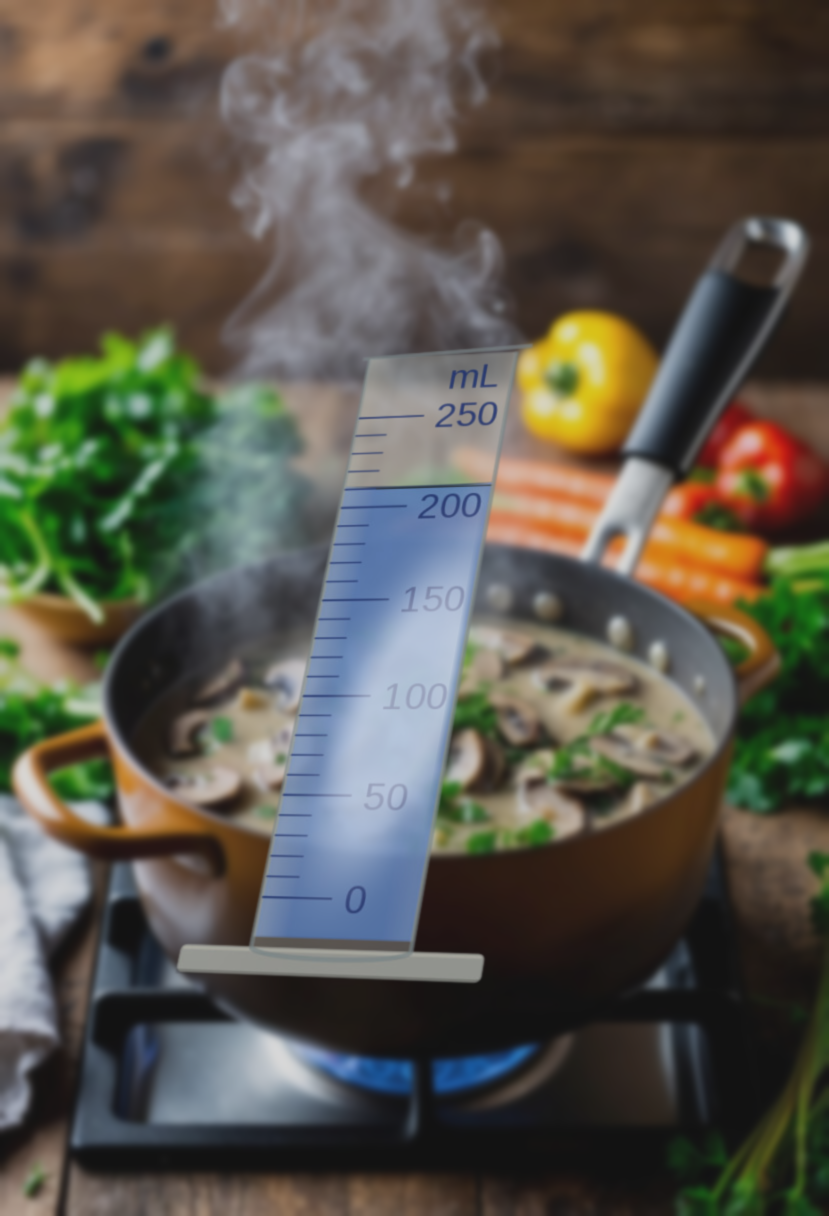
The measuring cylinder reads 210 mL
